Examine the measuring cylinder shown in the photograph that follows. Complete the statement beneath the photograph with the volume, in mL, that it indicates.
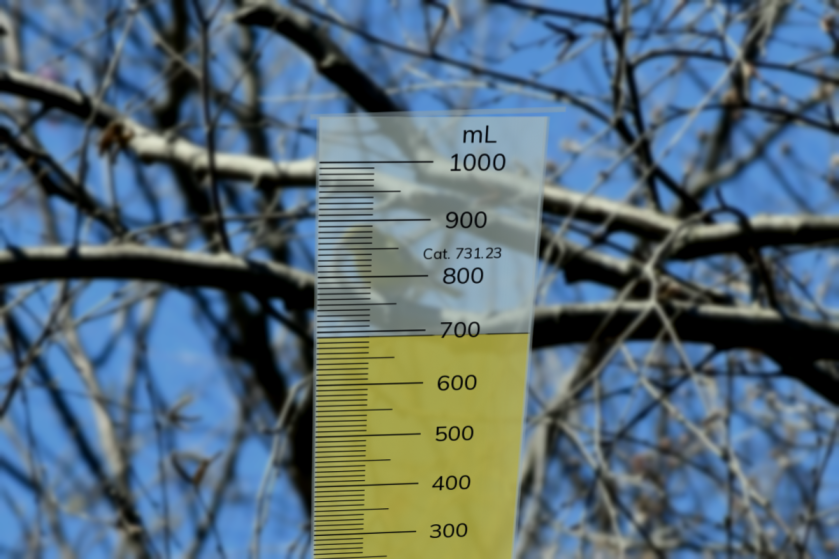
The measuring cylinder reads 690 mL
